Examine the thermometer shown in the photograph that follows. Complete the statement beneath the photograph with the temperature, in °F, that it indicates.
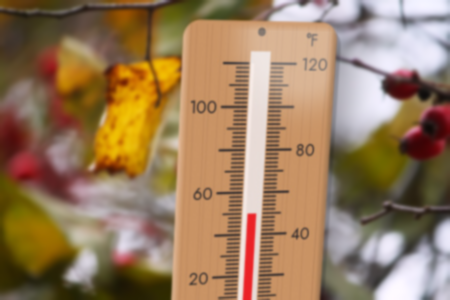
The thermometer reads 50 °F
